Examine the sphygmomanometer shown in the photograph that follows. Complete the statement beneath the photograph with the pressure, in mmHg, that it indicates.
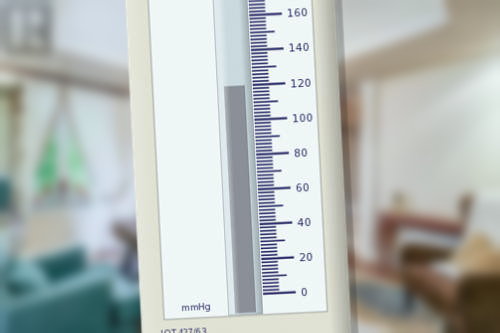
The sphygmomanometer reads 120 mmHg
